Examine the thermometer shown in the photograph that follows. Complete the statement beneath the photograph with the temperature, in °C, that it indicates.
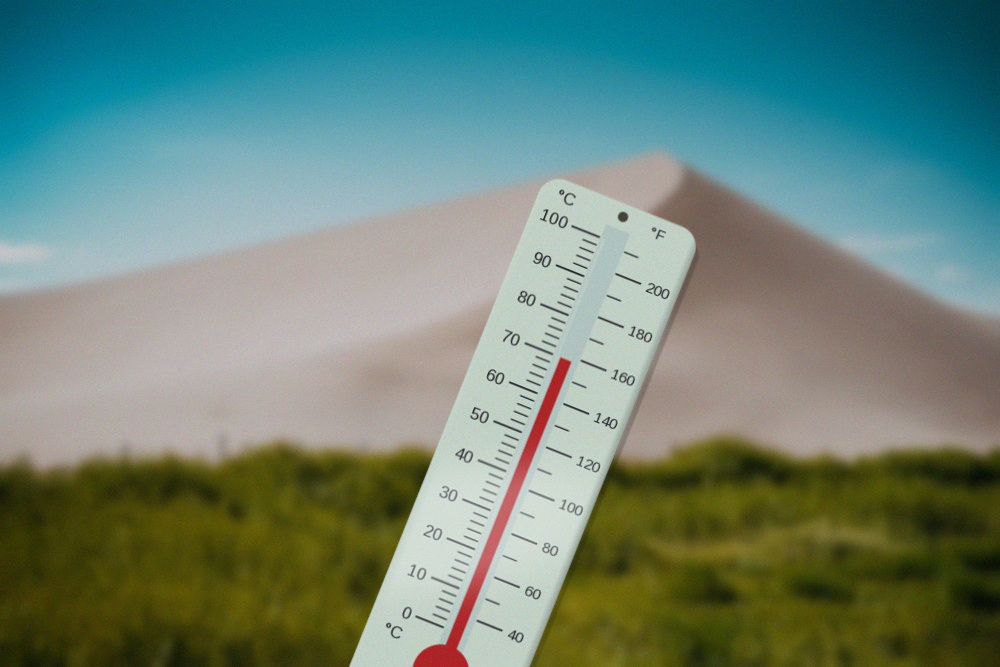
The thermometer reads 70 °C
